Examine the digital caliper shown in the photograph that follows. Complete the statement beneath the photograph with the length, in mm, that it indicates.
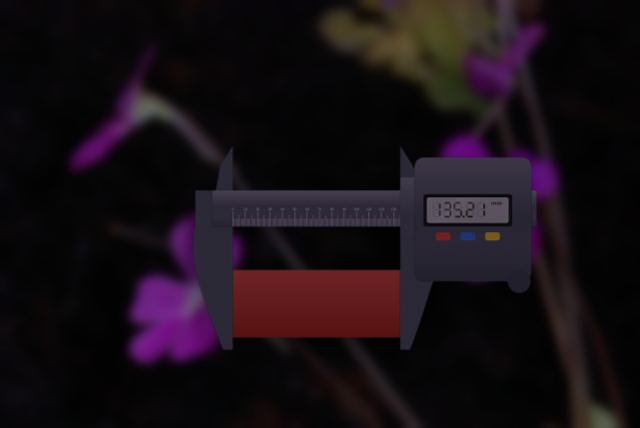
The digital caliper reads 135.21 mm
